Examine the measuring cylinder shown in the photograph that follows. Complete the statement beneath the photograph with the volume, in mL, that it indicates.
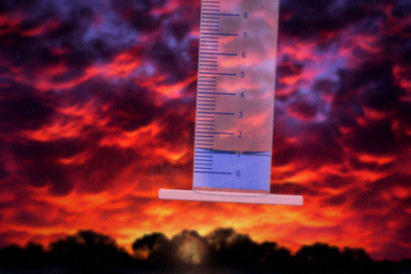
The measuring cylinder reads 1 mL
